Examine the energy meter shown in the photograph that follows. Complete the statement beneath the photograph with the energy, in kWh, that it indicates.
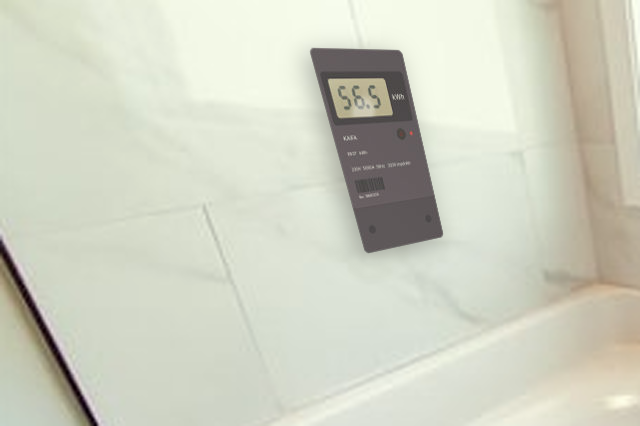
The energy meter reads 56.5 kWh
